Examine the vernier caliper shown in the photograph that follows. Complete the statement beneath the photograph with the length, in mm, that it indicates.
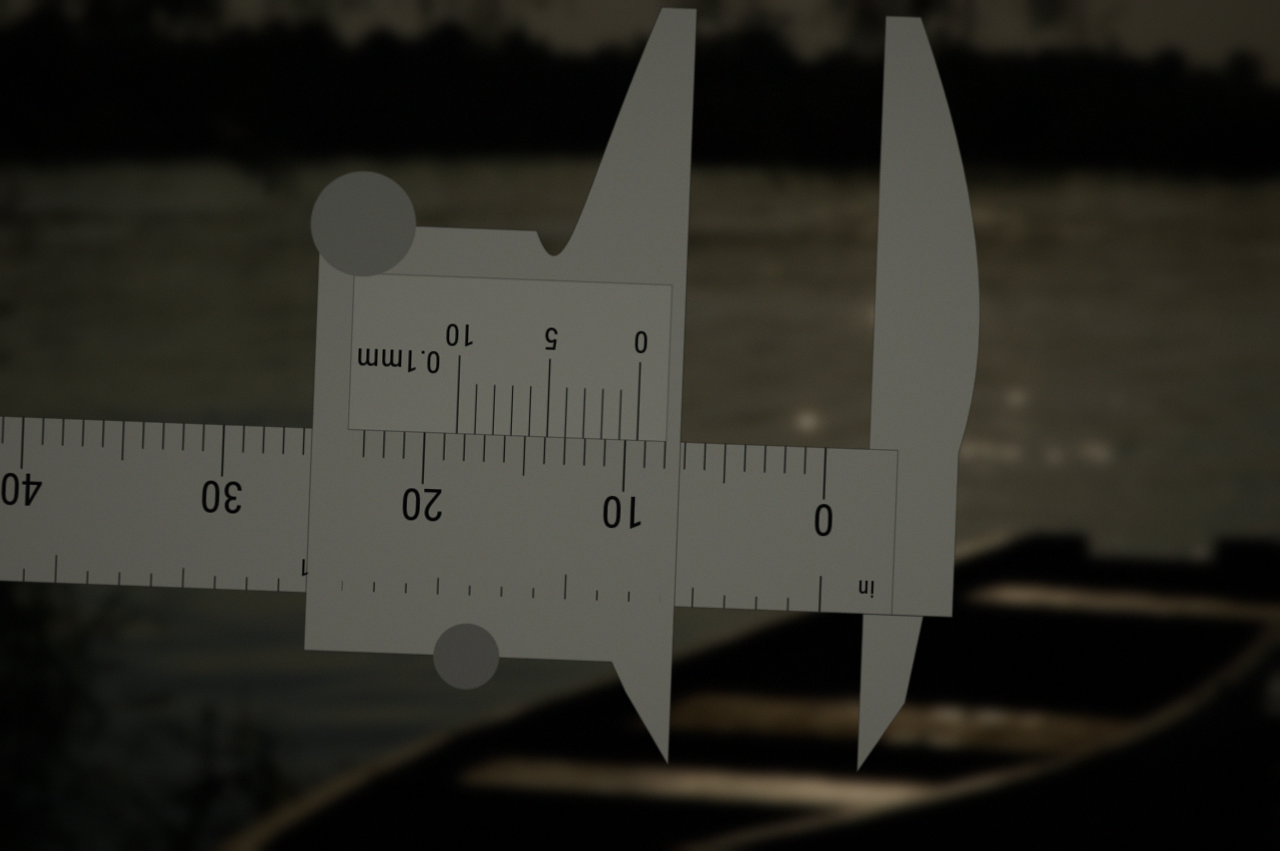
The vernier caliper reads 9.4 mm
